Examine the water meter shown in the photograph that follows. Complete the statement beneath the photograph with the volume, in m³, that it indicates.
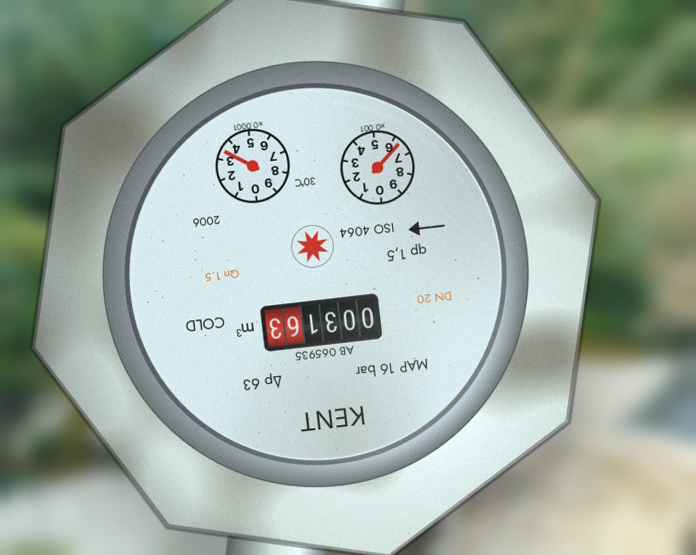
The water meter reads 31.6363 m³
